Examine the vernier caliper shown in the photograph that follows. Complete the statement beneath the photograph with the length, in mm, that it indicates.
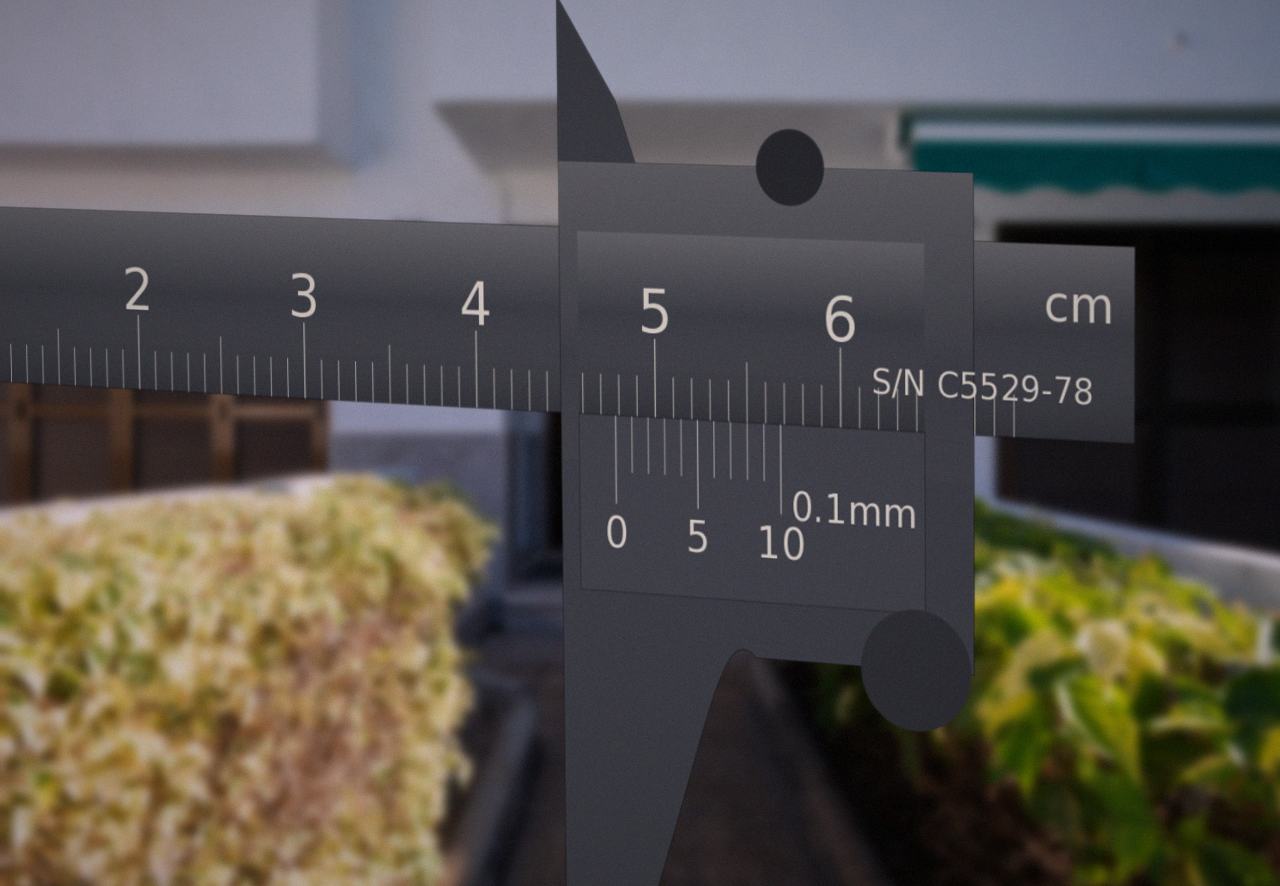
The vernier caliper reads 47.8 mm
